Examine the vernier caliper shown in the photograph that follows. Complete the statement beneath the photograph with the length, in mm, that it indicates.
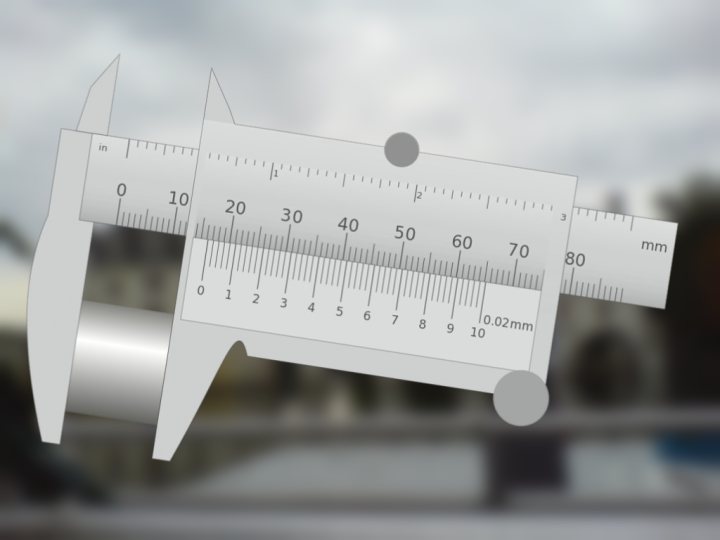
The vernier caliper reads 16.2 mm
